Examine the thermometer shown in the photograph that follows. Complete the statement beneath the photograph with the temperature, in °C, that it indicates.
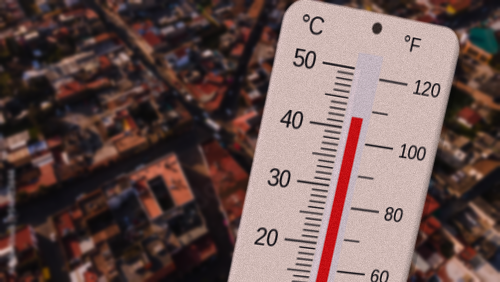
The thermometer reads 42 °C
